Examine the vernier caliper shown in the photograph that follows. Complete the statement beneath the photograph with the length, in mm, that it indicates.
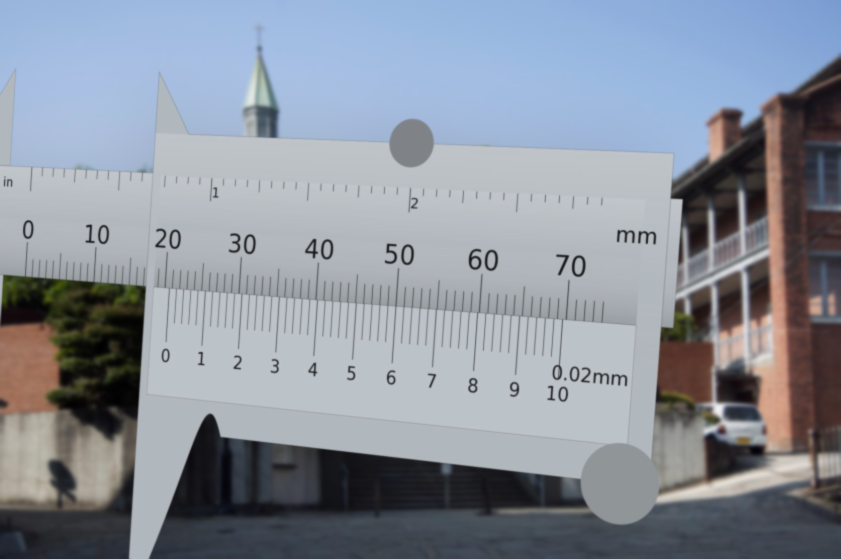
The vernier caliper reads 20.6 mm
